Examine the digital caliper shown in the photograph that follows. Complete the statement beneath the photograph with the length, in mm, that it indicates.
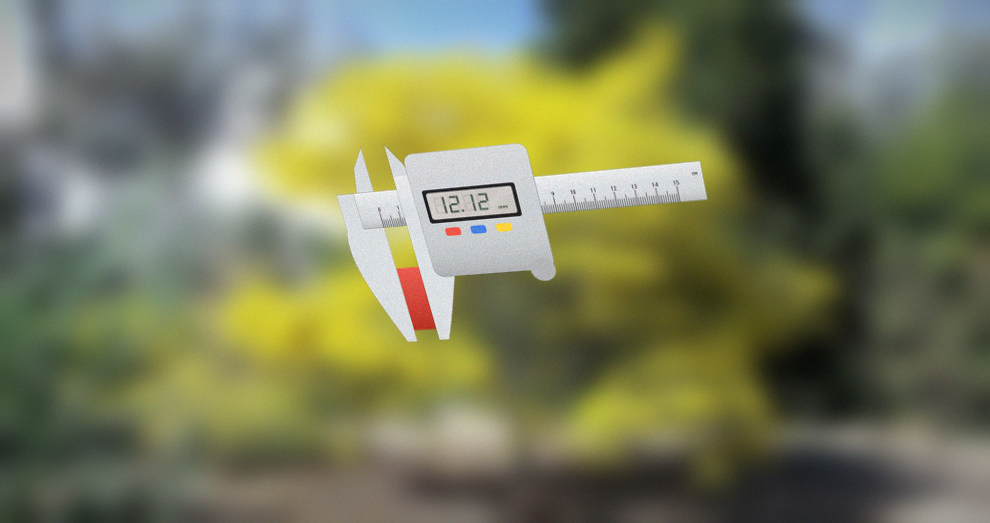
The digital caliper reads 12.12 mm
